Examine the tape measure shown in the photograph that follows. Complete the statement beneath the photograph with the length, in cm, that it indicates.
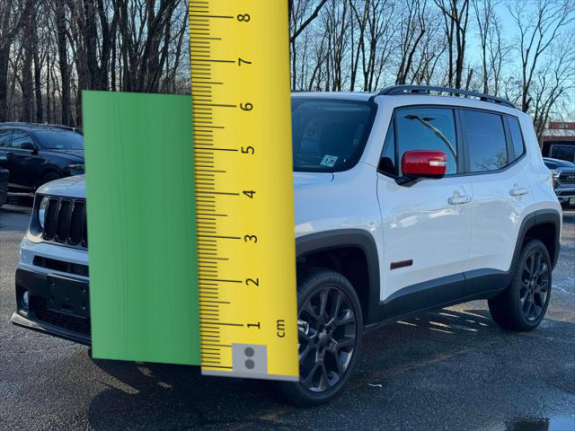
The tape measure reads 6.2 cm
